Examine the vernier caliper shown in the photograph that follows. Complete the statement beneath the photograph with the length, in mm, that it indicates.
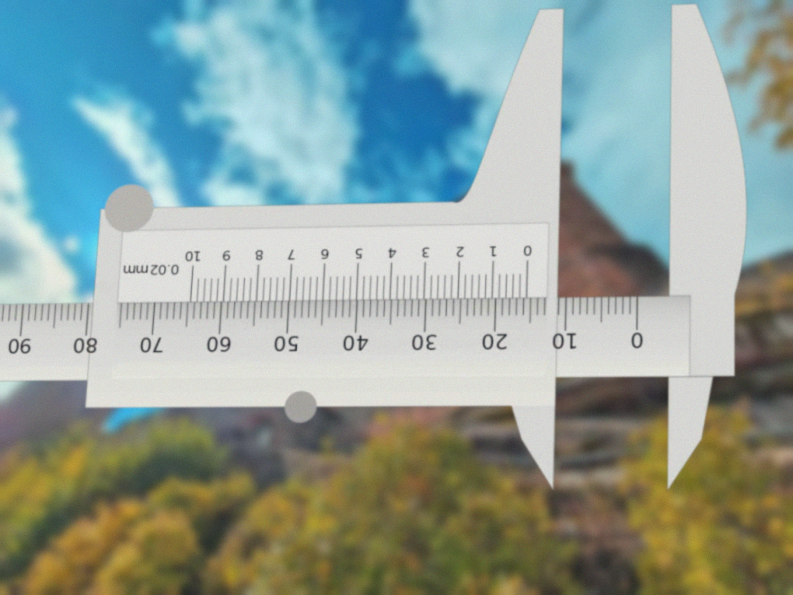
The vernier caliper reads 15.6 mm
